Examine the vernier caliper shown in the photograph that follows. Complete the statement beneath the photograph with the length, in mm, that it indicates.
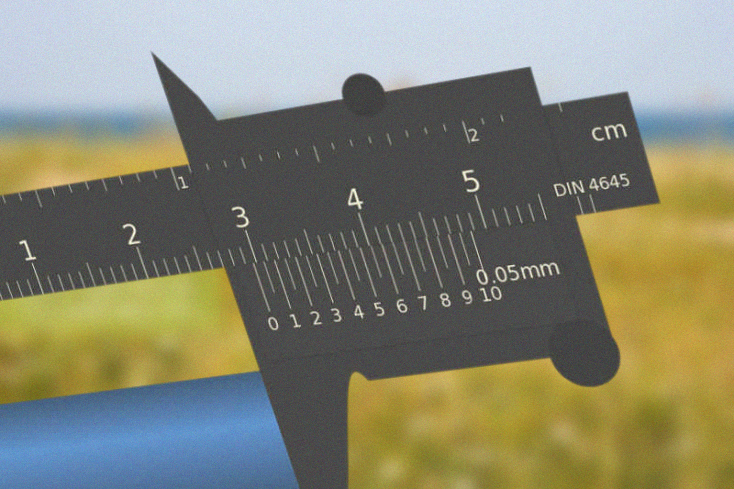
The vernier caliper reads 29.7 mm
